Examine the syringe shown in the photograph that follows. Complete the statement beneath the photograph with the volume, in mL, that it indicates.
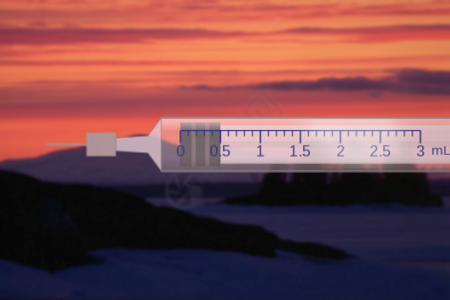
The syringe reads 0 mL
